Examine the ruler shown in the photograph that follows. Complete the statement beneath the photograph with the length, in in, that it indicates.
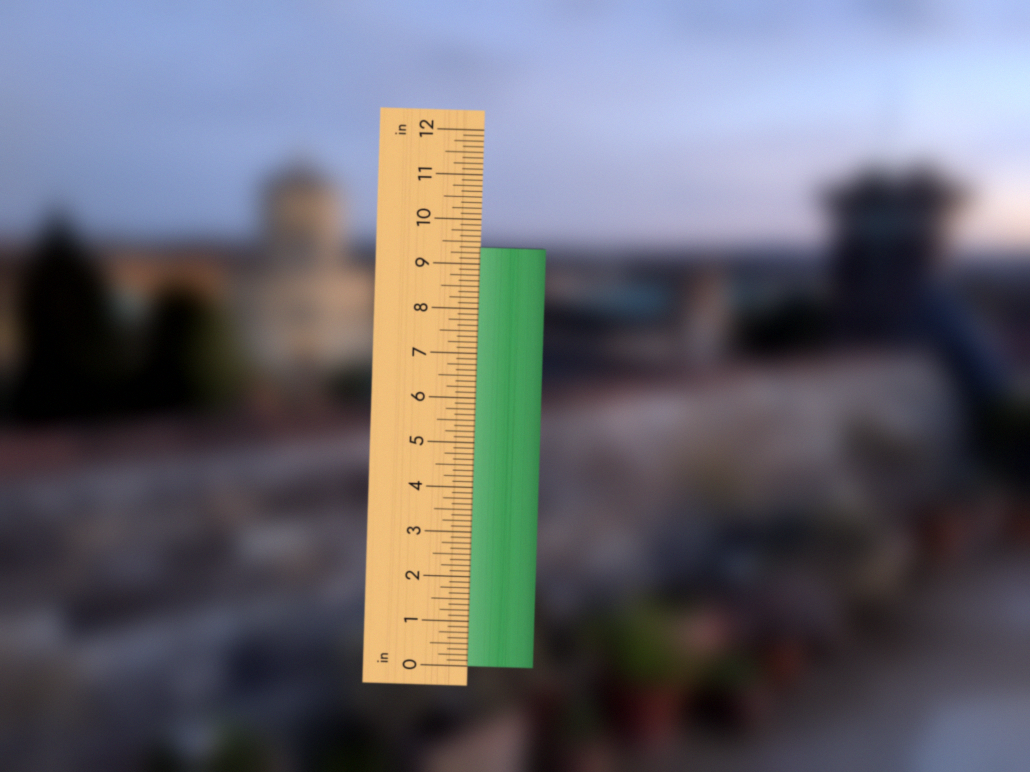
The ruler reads 9.375 in
